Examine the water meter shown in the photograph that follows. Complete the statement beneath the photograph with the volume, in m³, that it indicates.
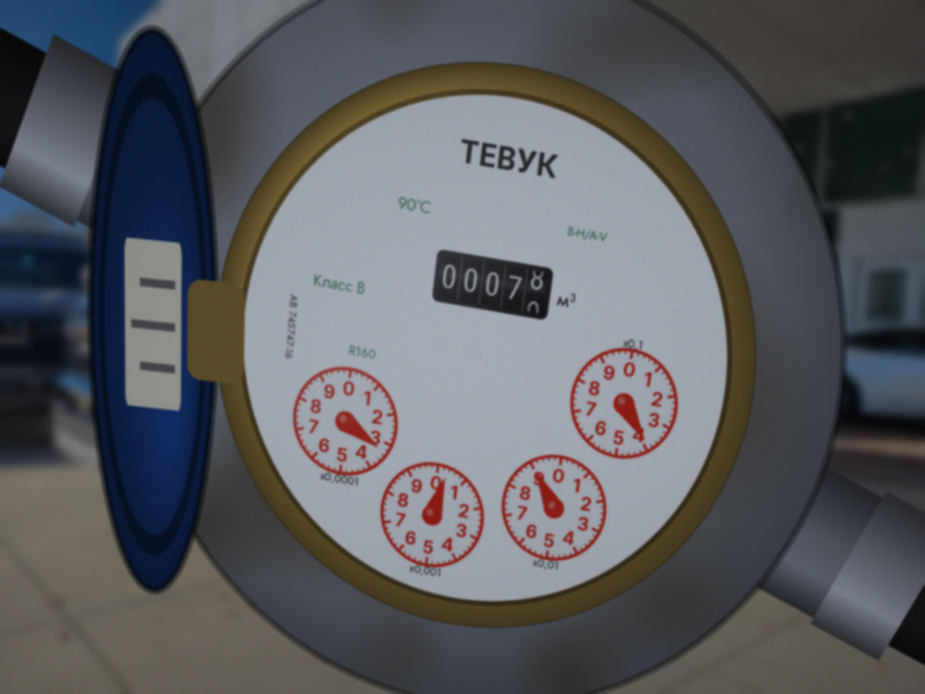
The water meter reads 78.3903 m³
